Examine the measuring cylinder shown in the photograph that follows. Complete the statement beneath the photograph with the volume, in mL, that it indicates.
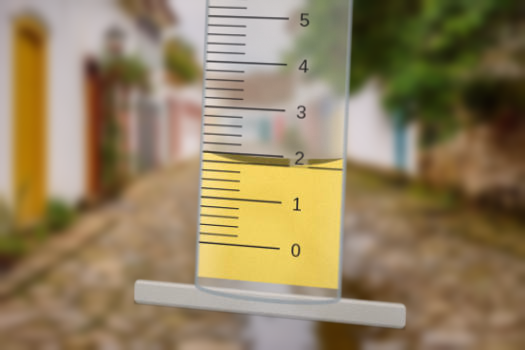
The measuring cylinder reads 1.8 mL
